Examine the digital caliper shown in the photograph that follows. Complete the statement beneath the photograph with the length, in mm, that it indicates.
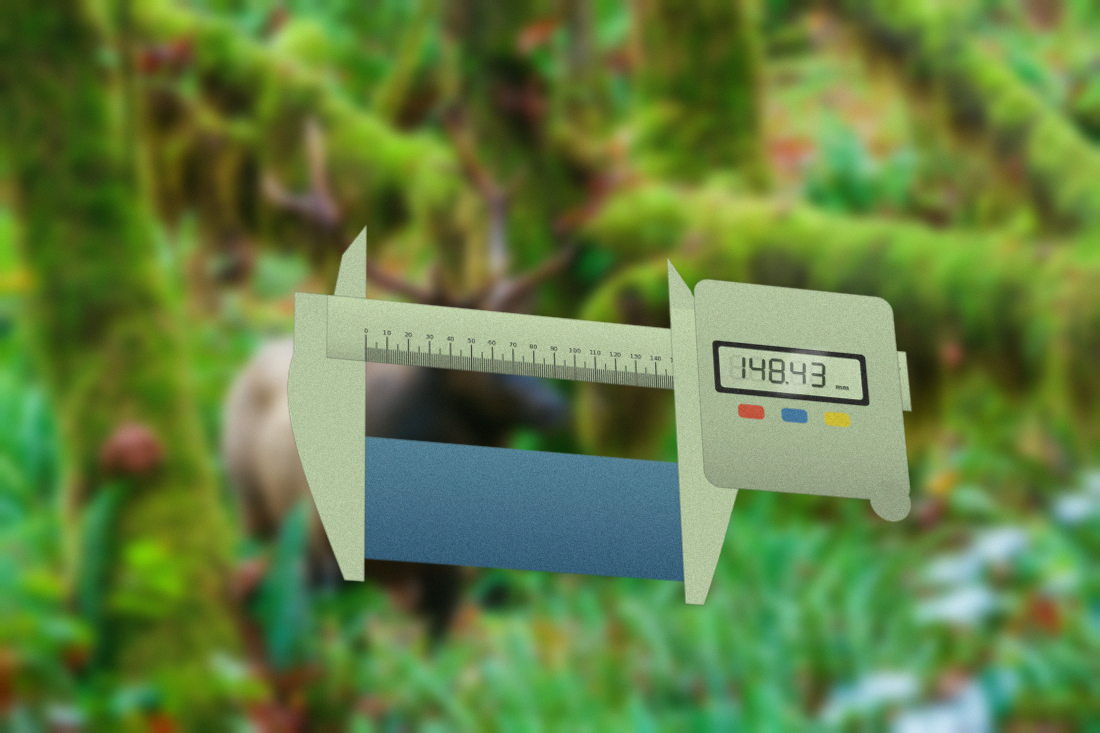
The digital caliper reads 148.43 mm
